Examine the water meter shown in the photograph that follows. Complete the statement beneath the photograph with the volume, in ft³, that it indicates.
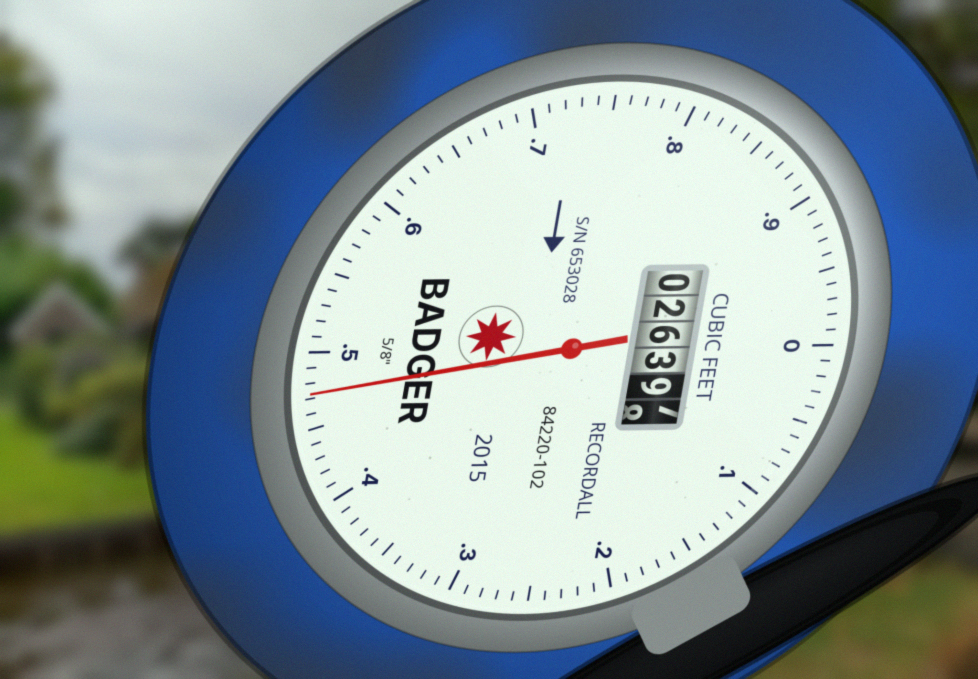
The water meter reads 26397.47 ft³
